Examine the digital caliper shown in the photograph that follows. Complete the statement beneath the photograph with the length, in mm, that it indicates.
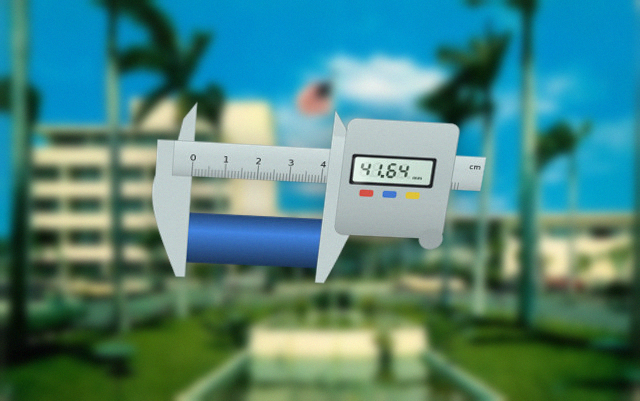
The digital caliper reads 41.64 mm
